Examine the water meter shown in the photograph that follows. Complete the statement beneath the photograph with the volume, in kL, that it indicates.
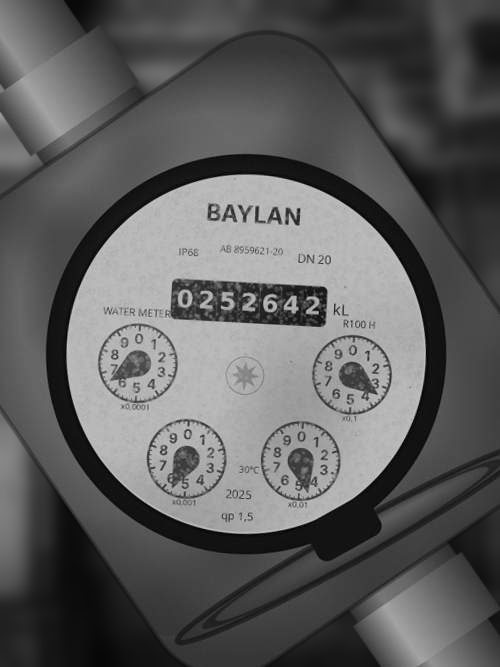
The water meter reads 252642.3456 kL
